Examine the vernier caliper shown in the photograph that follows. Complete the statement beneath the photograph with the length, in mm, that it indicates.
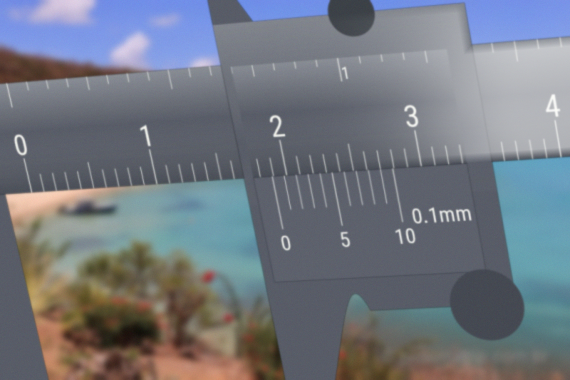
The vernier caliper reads 18.9 mm
